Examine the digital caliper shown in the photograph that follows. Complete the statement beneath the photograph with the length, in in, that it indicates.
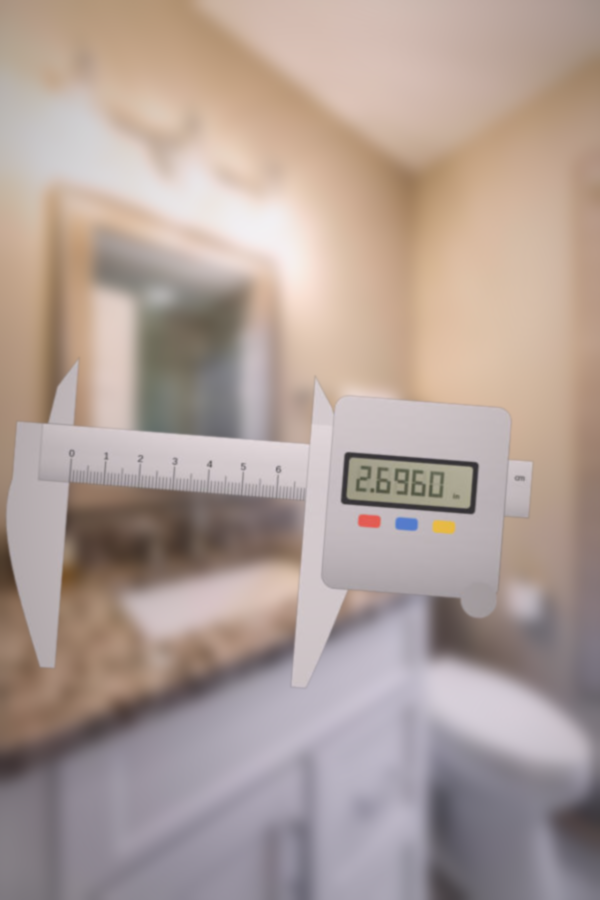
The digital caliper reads 2.6960 in
